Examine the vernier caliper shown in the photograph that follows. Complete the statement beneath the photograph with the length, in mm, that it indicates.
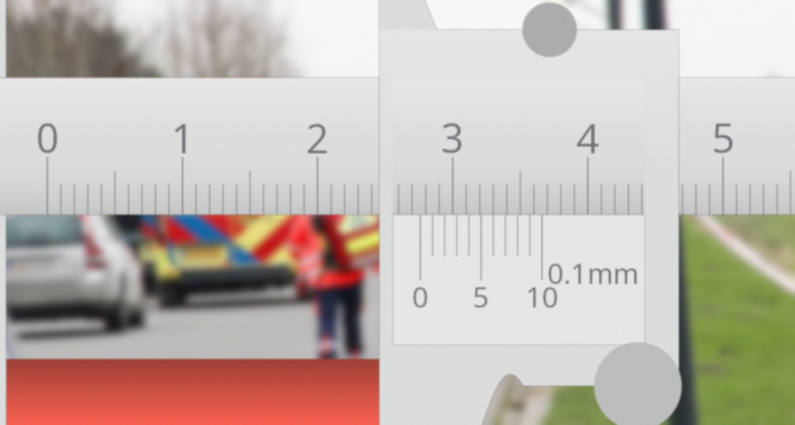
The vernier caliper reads 27.6 mm
